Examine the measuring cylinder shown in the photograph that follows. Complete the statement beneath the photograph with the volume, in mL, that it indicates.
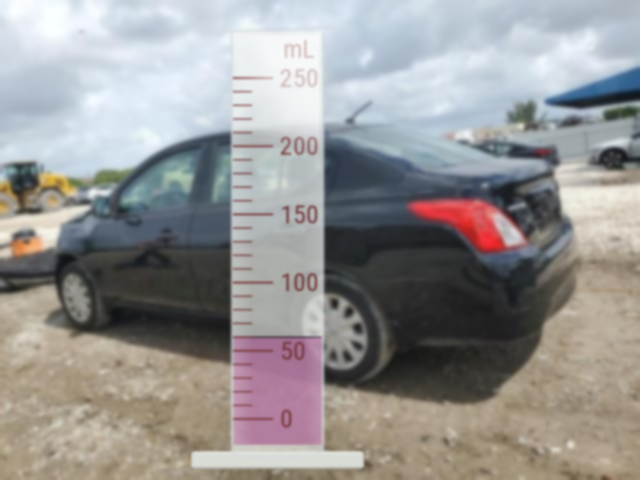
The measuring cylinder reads 60 mL
